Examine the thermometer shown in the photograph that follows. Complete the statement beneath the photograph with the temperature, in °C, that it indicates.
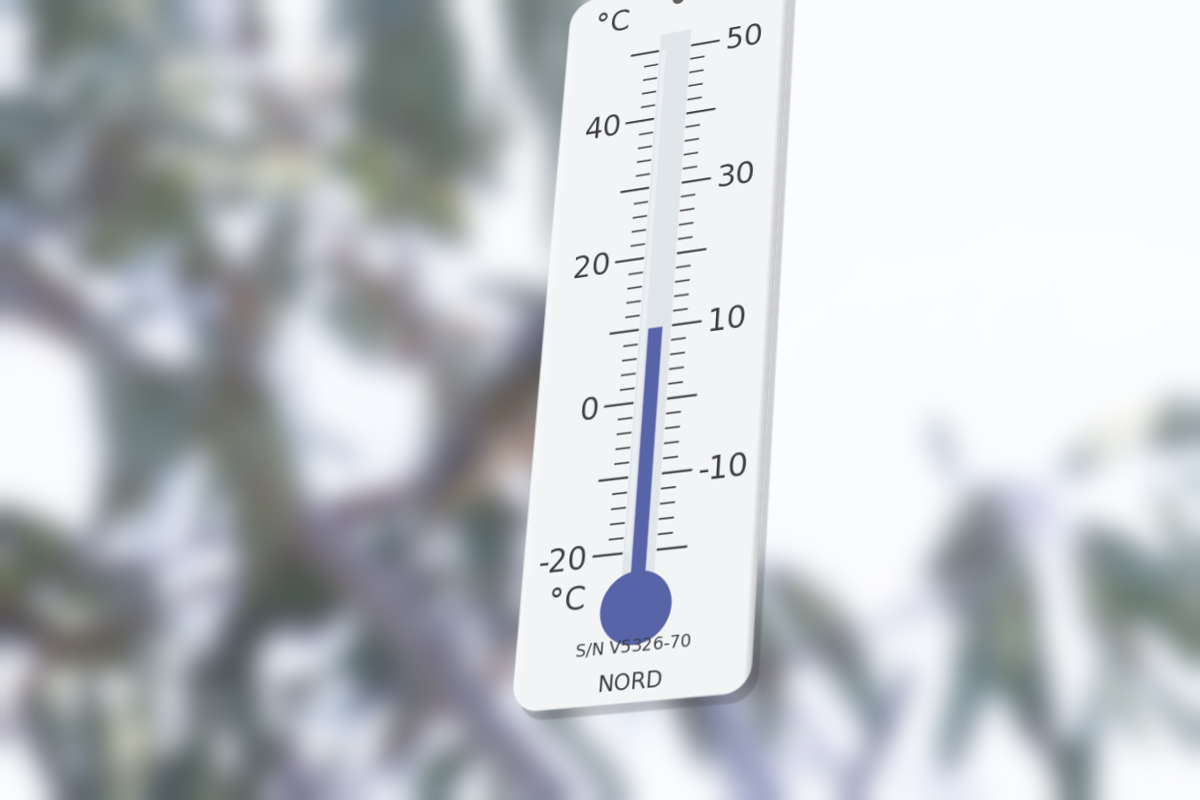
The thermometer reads 10 °C
